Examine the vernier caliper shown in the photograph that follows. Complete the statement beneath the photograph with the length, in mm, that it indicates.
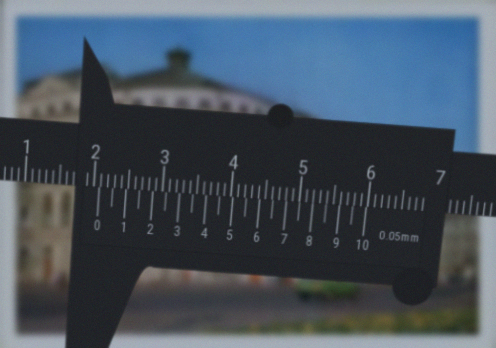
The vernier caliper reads 20.8 mm
